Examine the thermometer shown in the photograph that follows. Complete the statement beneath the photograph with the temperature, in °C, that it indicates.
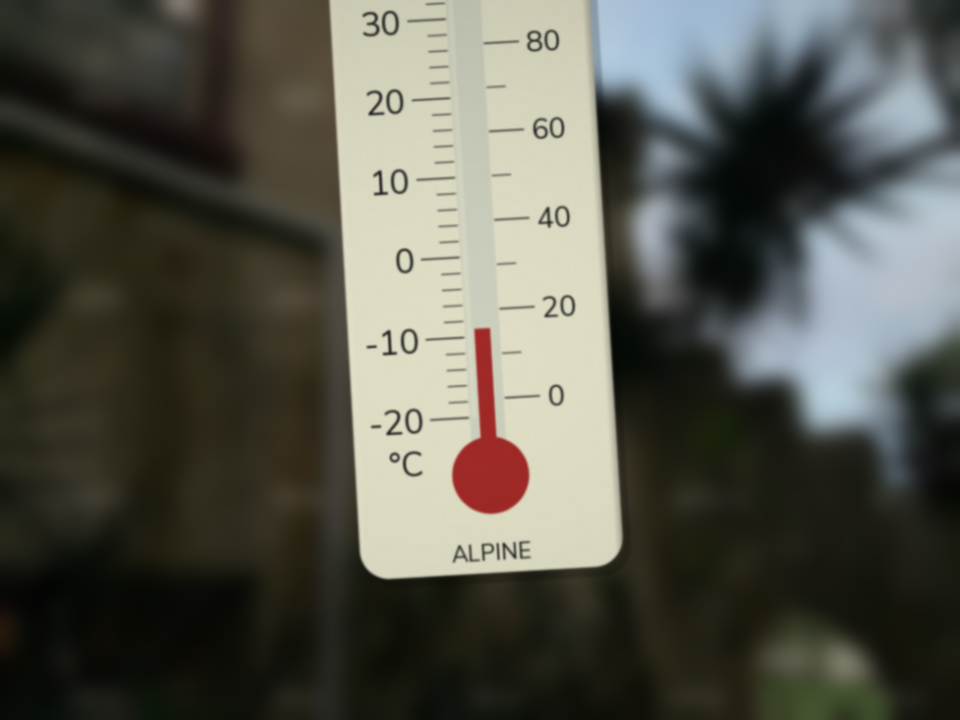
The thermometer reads -9 °C
